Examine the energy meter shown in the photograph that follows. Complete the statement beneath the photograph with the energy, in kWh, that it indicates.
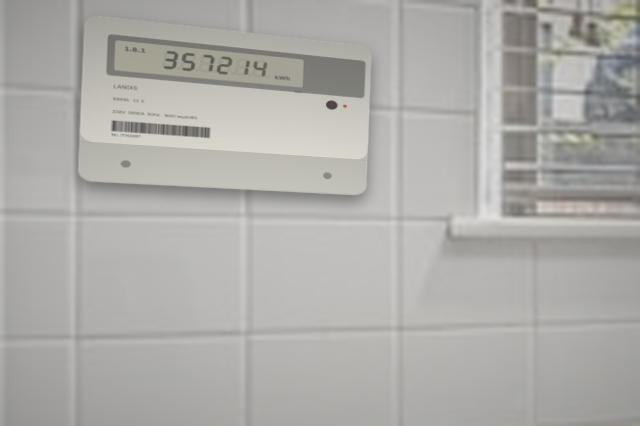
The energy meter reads 357214 kWh
